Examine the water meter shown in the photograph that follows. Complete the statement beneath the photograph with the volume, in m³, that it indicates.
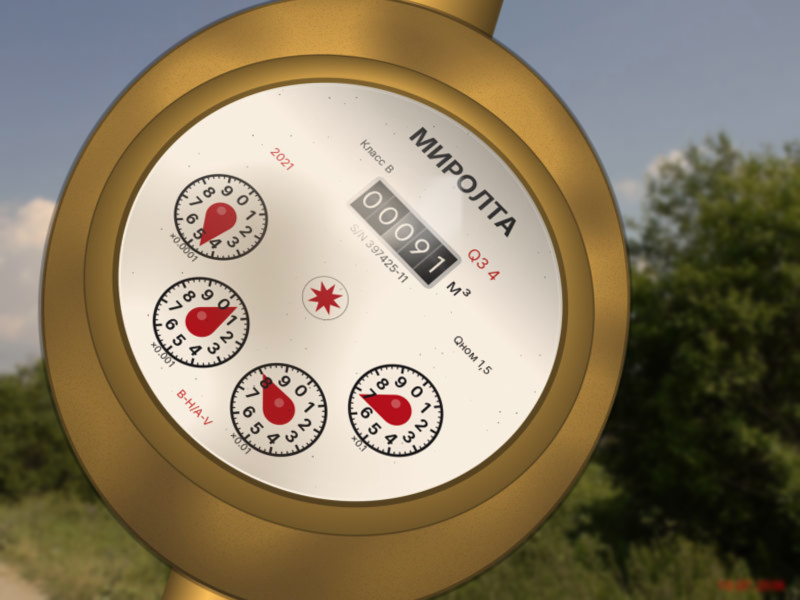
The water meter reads 91.6804 m³
